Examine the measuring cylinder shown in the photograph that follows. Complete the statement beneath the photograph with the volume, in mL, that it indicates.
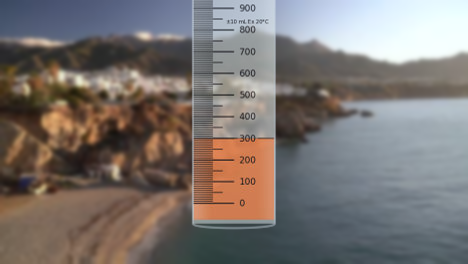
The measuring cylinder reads 300 mL
